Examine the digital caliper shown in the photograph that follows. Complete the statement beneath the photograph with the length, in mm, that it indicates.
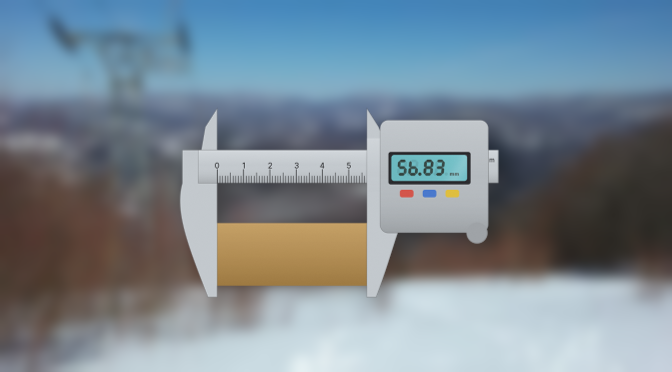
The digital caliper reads 56.83 mm
